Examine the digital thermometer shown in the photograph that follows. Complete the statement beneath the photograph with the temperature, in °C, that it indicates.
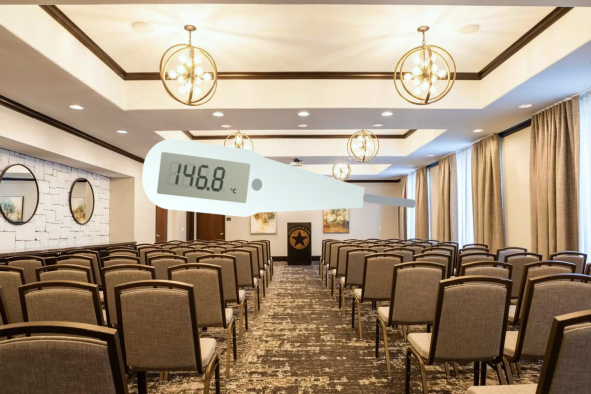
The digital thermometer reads 146.8 °C
